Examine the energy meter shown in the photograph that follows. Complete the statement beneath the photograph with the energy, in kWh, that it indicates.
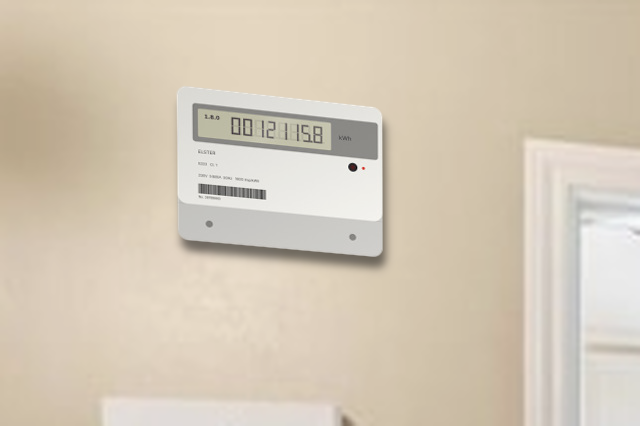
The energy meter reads 12115.8 kWh
